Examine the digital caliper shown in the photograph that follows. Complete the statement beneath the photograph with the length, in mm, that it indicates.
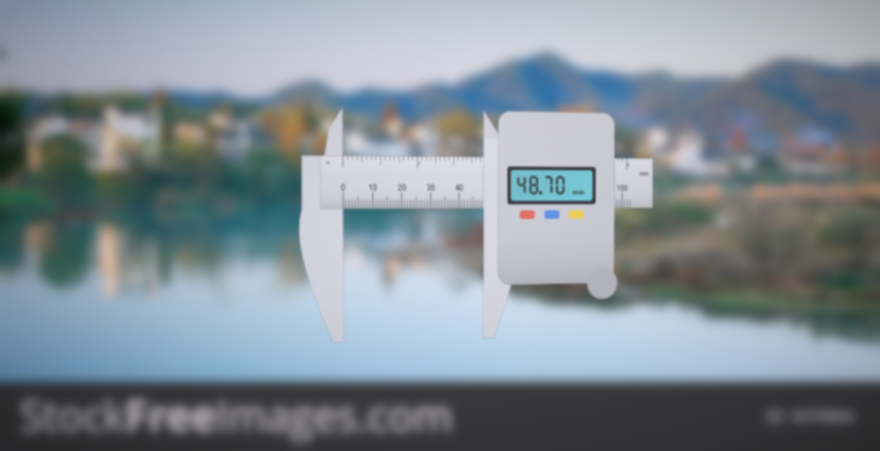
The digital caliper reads 48.70 mm
